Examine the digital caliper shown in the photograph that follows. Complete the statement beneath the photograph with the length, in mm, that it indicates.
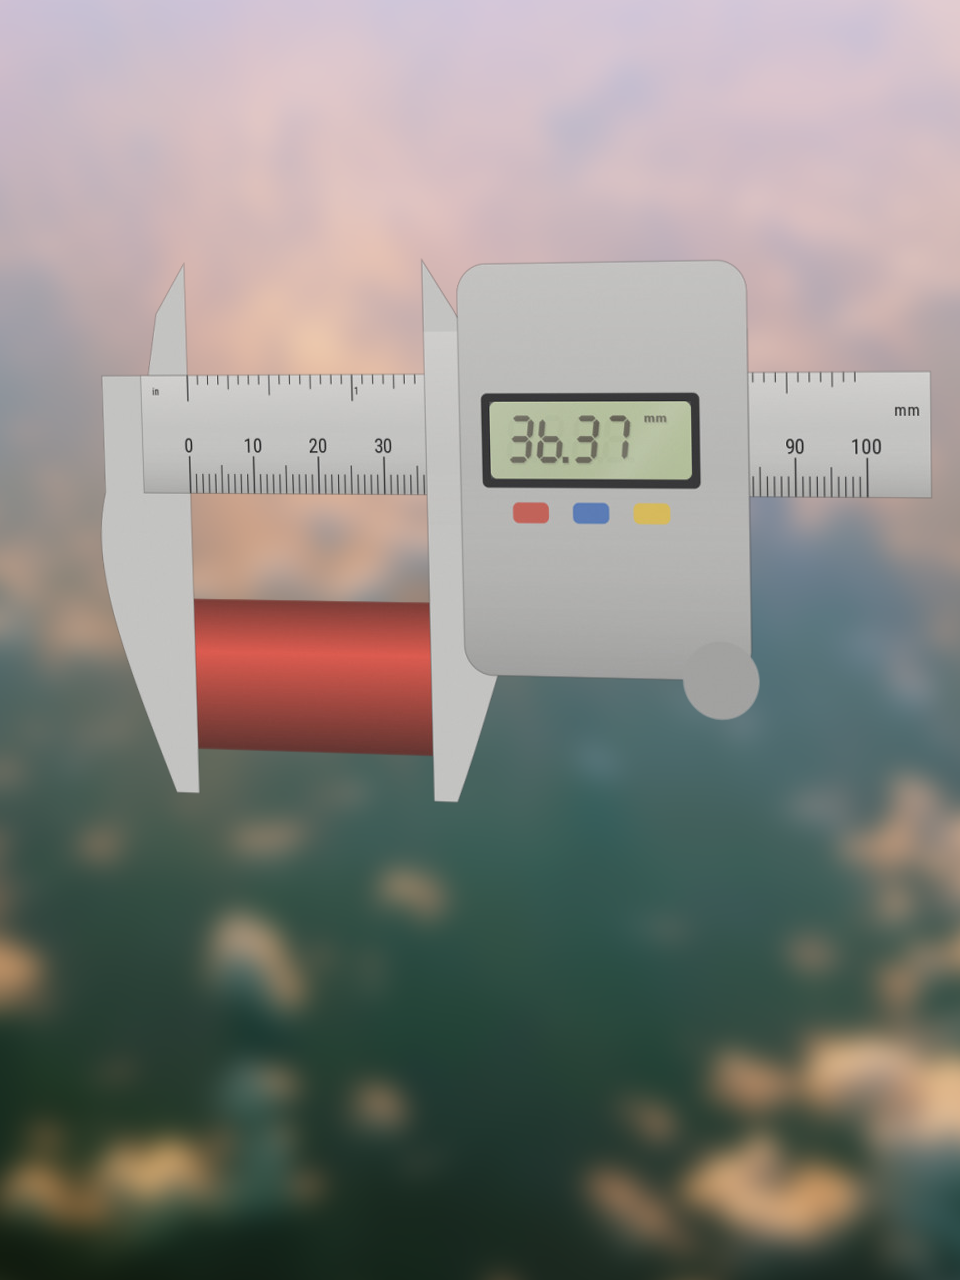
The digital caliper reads 36.37 mm
